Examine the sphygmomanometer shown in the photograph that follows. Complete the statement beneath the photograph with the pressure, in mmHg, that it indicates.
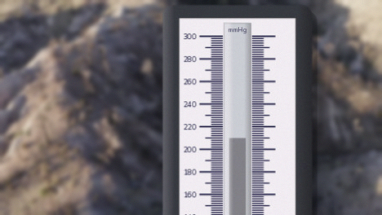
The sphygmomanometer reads 210 mmHg
